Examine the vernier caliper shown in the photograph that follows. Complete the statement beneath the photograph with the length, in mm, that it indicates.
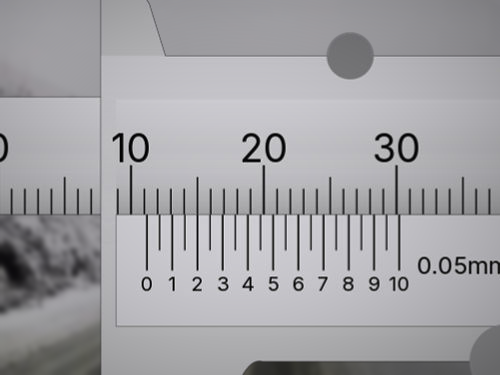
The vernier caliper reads 11.2 mm
